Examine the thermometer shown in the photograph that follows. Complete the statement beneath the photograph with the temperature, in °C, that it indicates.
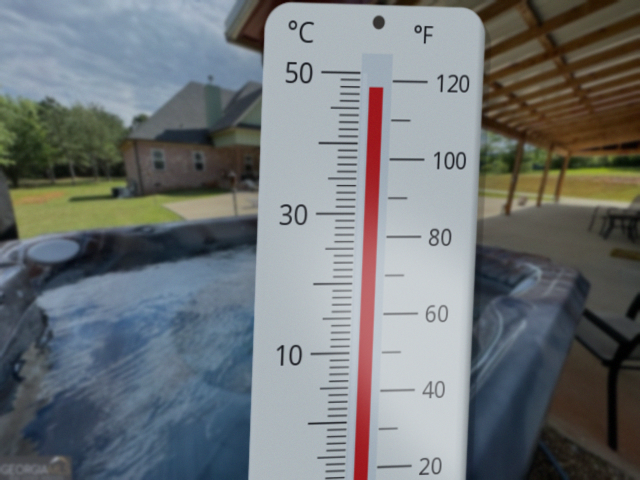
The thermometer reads 48 °C
